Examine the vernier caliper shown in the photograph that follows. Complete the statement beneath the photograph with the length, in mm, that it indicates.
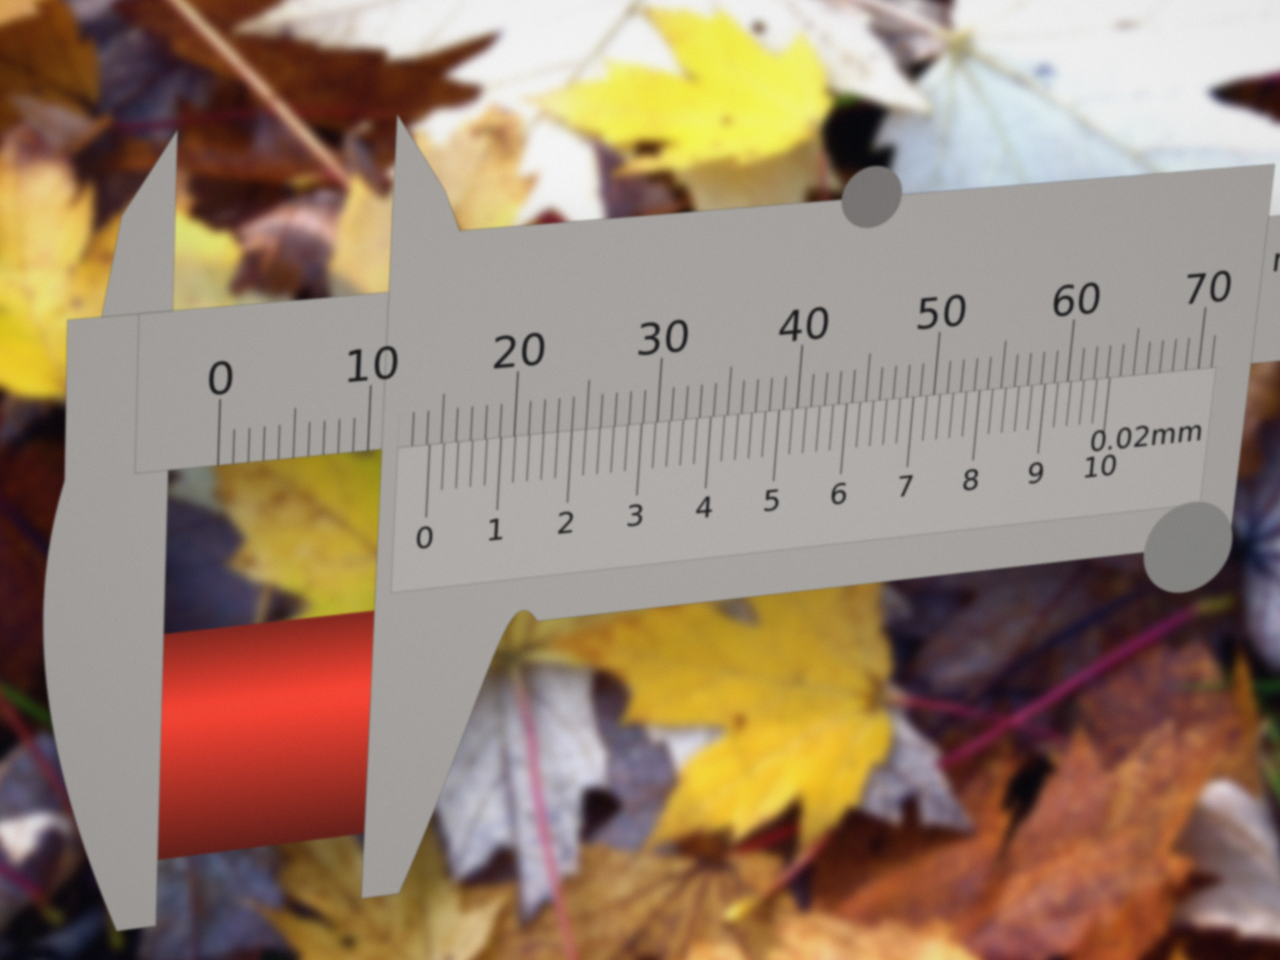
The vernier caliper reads 14.2 mm
